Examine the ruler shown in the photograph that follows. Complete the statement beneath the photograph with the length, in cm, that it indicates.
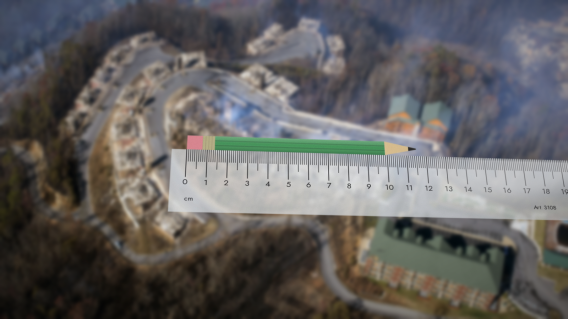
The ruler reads 11.5 cm
